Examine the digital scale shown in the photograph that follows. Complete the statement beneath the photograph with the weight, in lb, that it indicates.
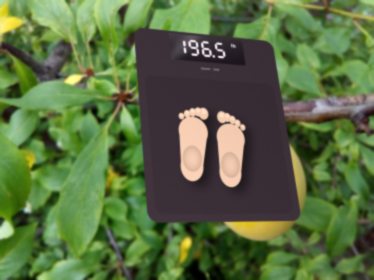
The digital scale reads 196.5 lb
